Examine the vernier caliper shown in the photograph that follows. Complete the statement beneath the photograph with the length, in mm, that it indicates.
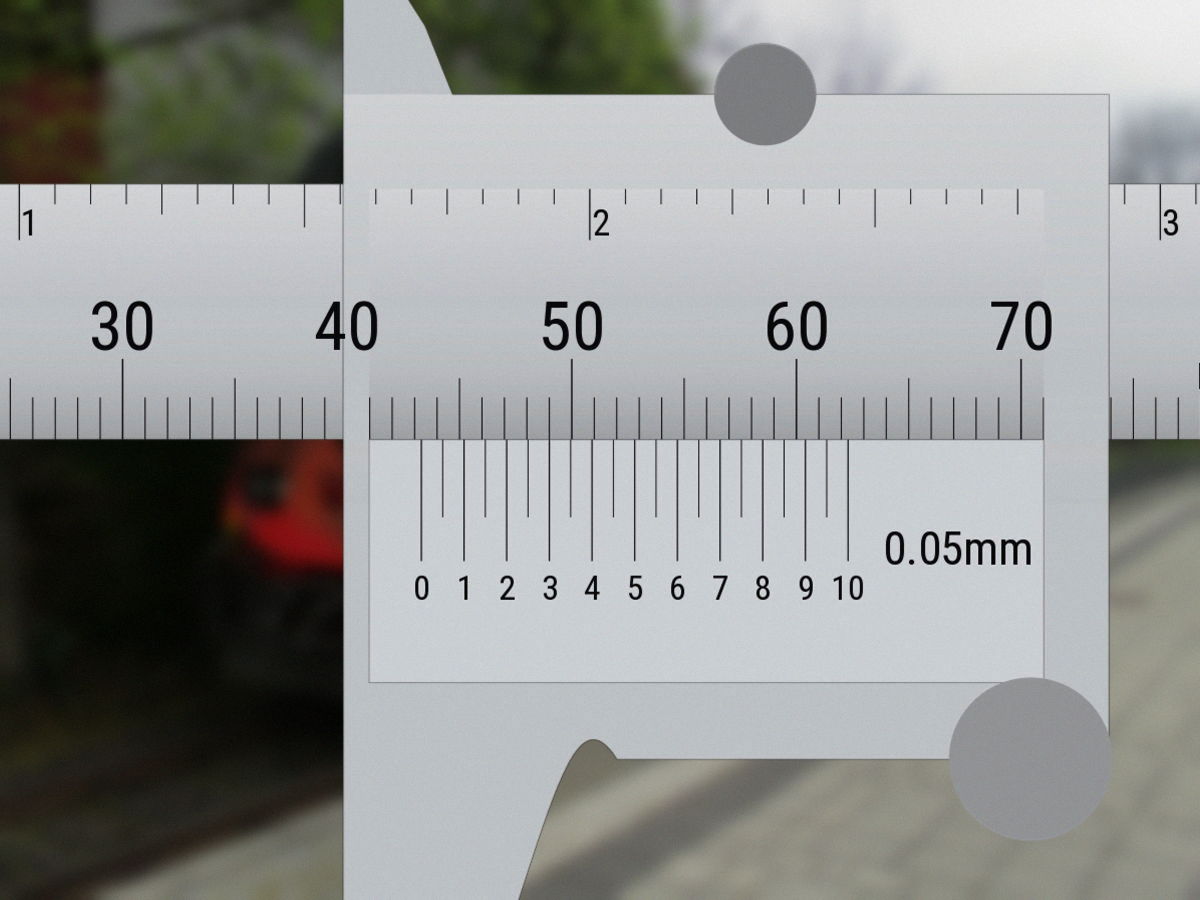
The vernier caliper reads 43.3 mm
